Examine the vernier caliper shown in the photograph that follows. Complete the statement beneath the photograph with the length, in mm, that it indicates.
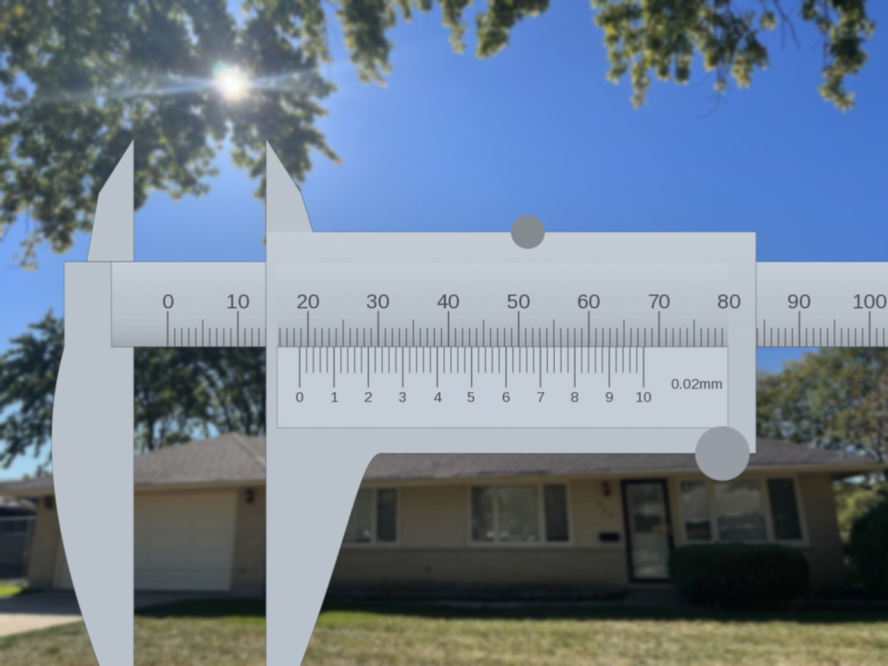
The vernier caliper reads 18.8 mm
